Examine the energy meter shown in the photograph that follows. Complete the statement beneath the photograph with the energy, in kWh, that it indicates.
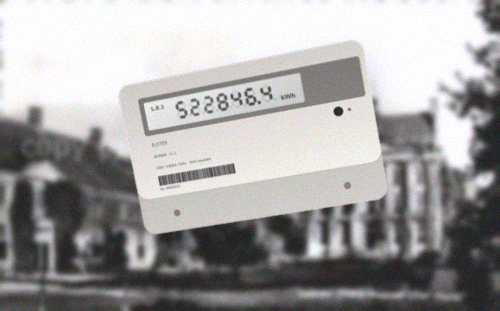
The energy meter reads 522846.4 kWh
